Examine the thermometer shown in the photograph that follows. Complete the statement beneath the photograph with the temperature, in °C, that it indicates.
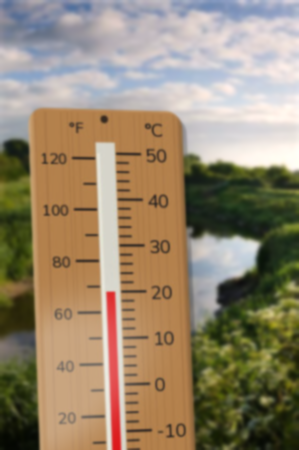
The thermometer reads 20 °C
